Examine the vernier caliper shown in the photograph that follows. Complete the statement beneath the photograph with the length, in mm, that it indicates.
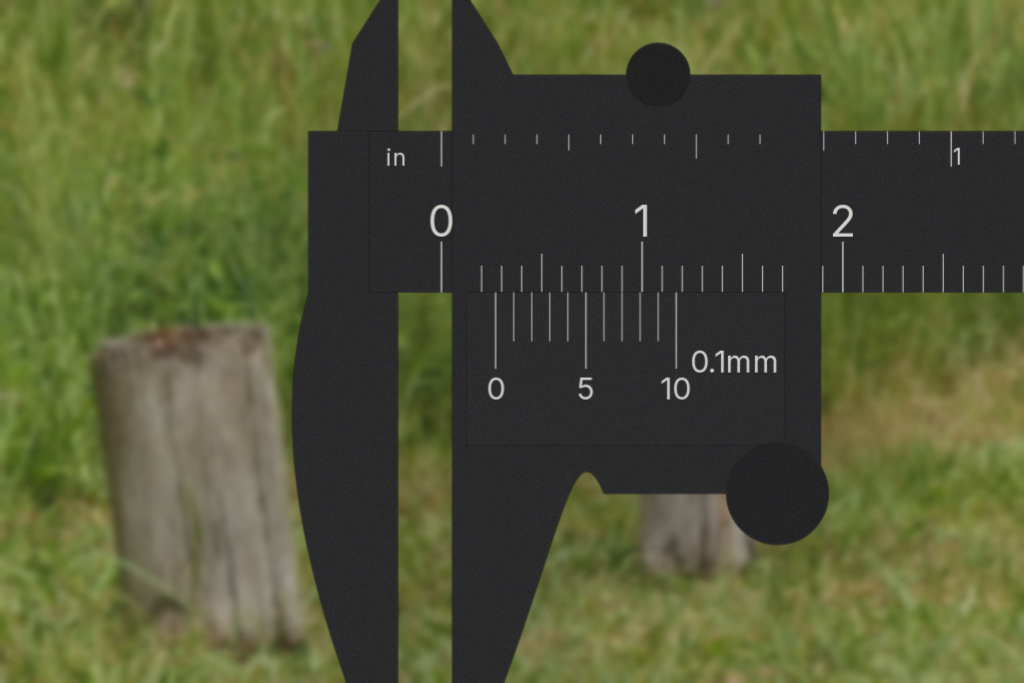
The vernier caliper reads 2.7 mm
